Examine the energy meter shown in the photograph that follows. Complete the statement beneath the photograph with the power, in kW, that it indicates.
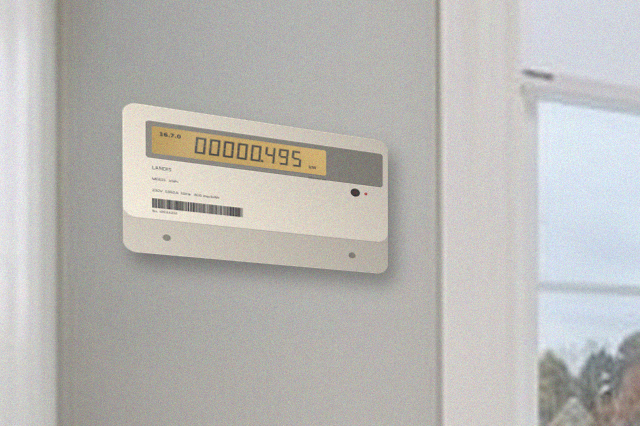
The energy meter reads 0.495 kW
